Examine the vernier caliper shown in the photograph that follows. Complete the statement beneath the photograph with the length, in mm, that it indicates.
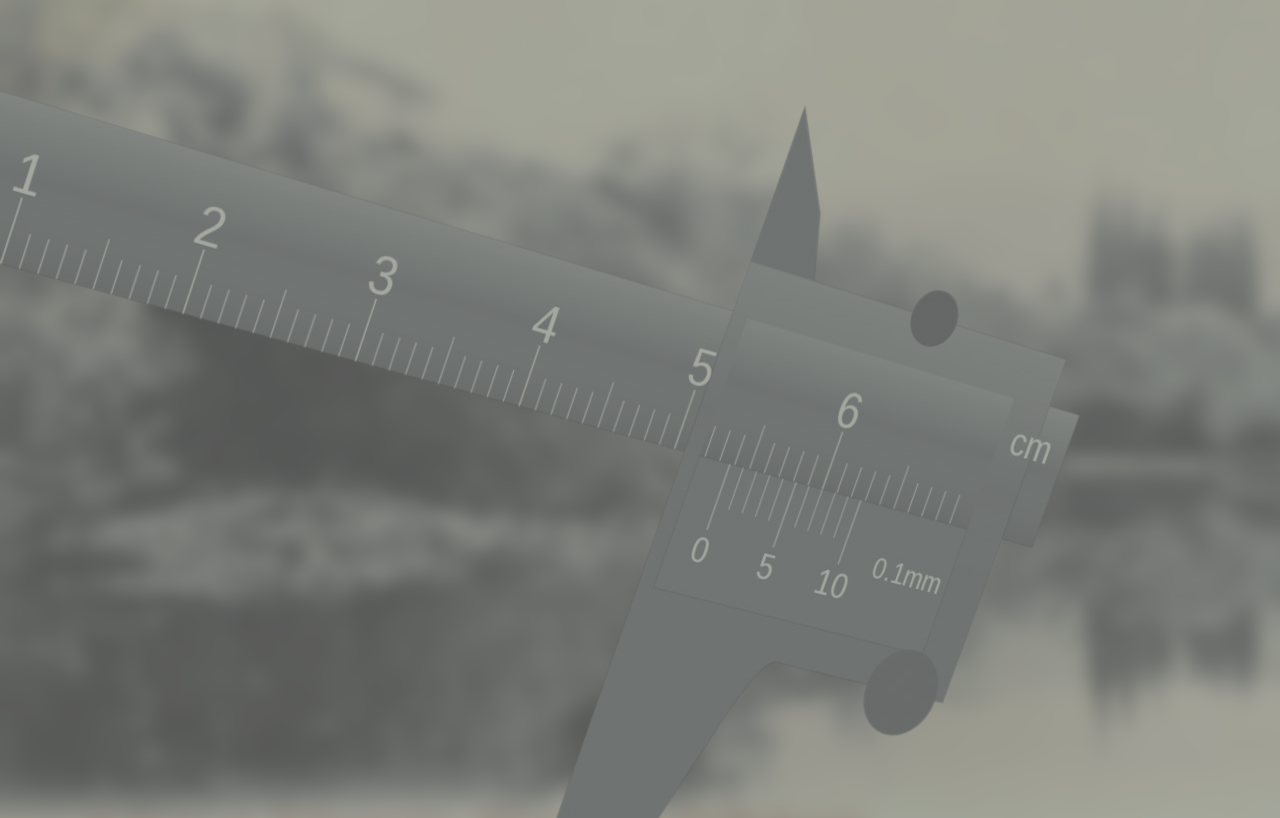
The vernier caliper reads 53.7 mm
